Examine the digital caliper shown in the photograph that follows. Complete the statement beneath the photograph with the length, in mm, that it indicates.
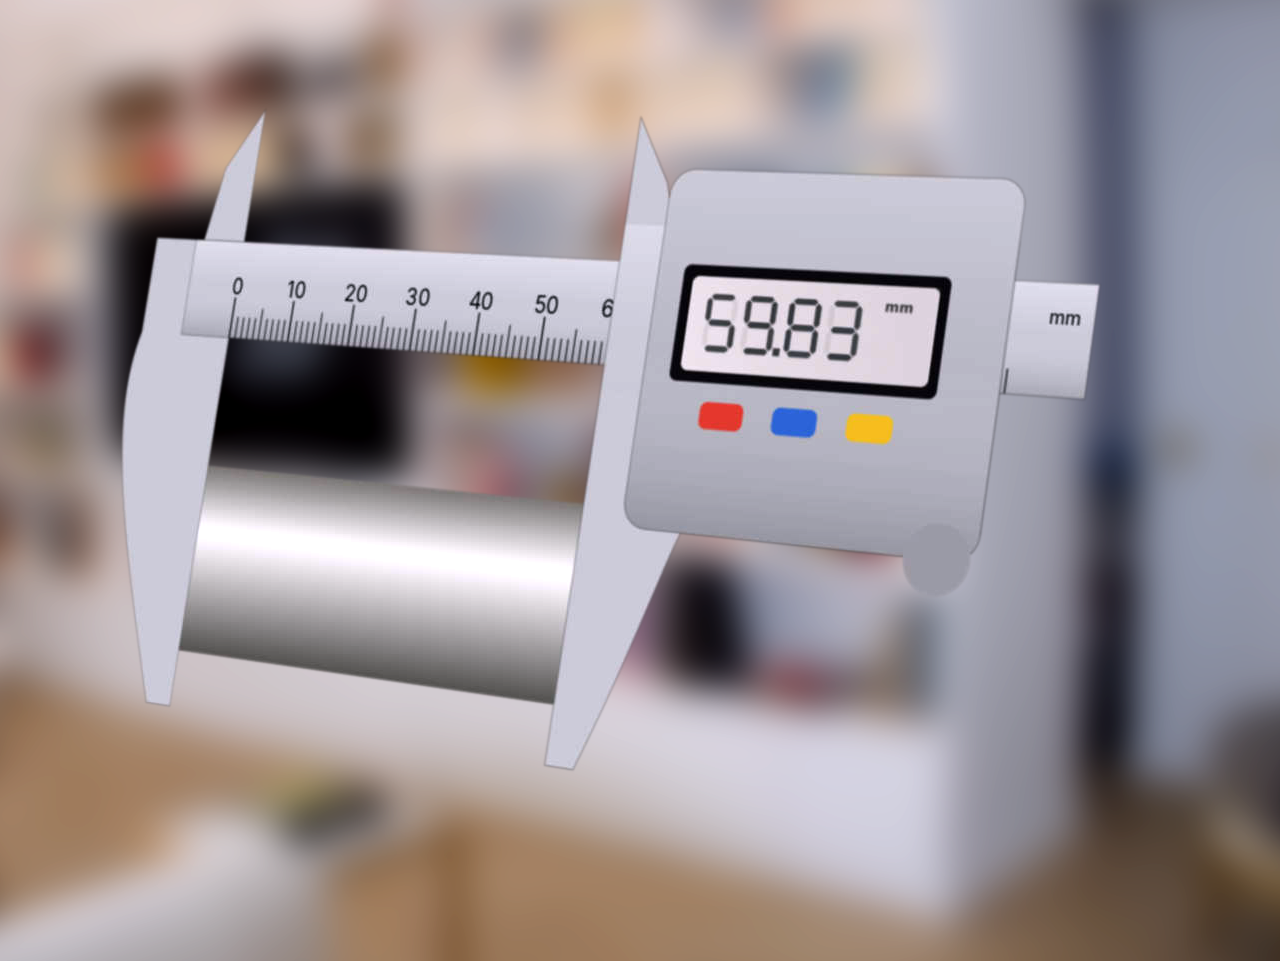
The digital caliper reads 59.83 mm
